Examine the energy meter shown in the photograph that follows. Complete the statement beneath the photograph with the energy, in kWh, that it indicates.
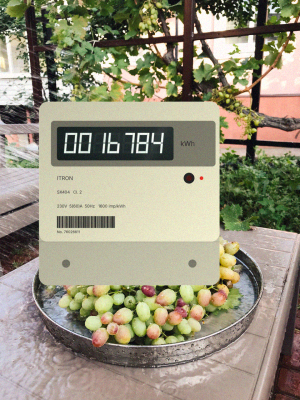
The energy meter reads 16784 kWh
